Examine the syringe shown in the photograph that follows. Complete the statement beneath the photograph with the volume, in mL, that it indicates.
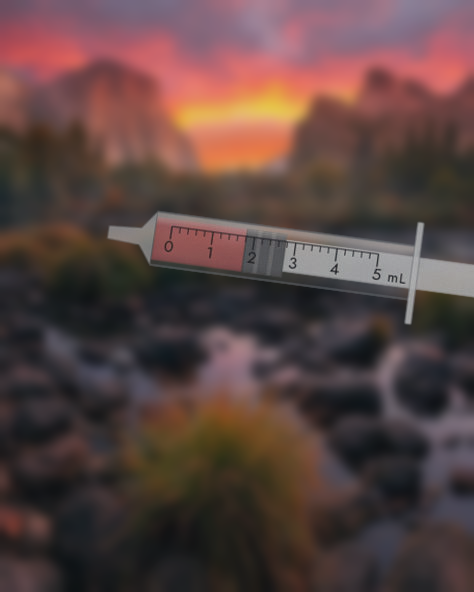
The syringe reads 1.8 mL
